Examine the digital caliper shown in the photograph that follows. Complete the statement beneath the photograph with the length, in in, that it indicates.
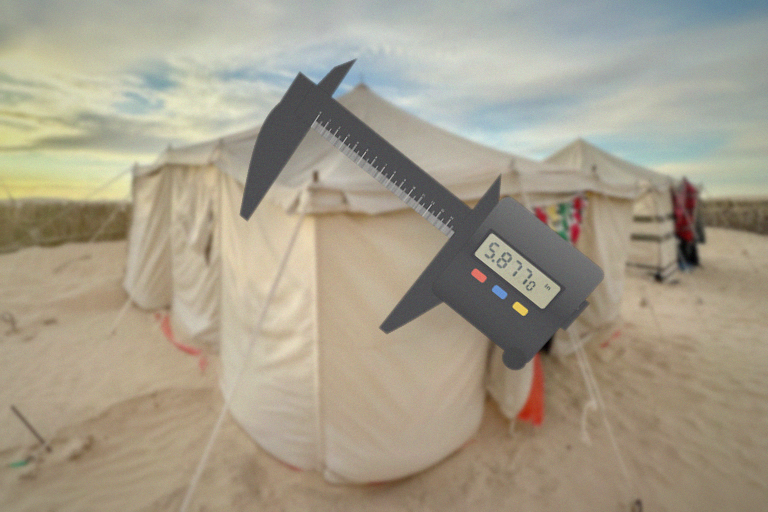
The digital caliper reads 5.8770 in
